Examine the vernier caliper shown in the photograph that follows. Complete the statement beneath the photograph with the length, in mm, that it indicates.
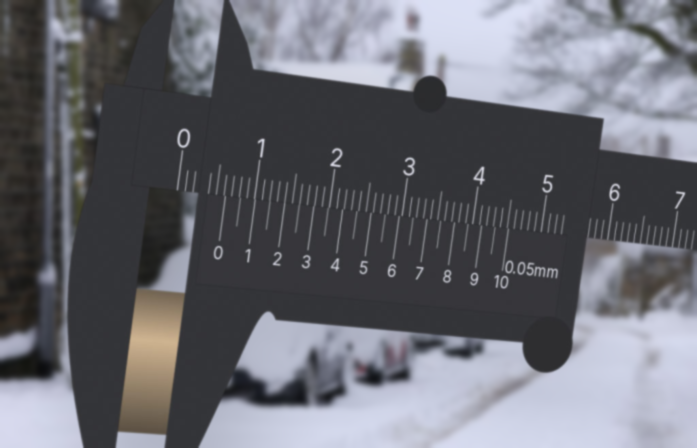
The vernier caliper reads 6.2 mm
